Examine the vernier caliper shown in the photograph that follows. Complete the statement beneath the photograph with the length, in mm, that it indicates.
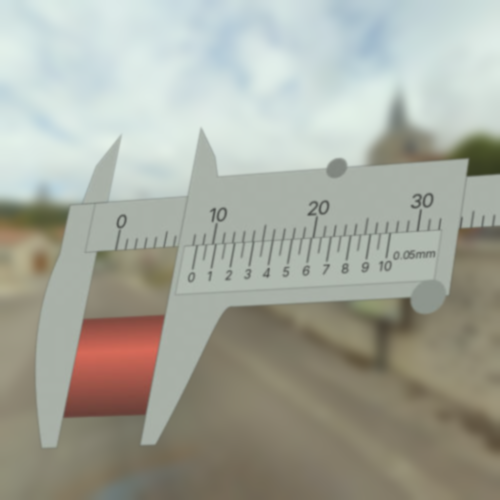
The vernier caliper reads 8.4 mm
